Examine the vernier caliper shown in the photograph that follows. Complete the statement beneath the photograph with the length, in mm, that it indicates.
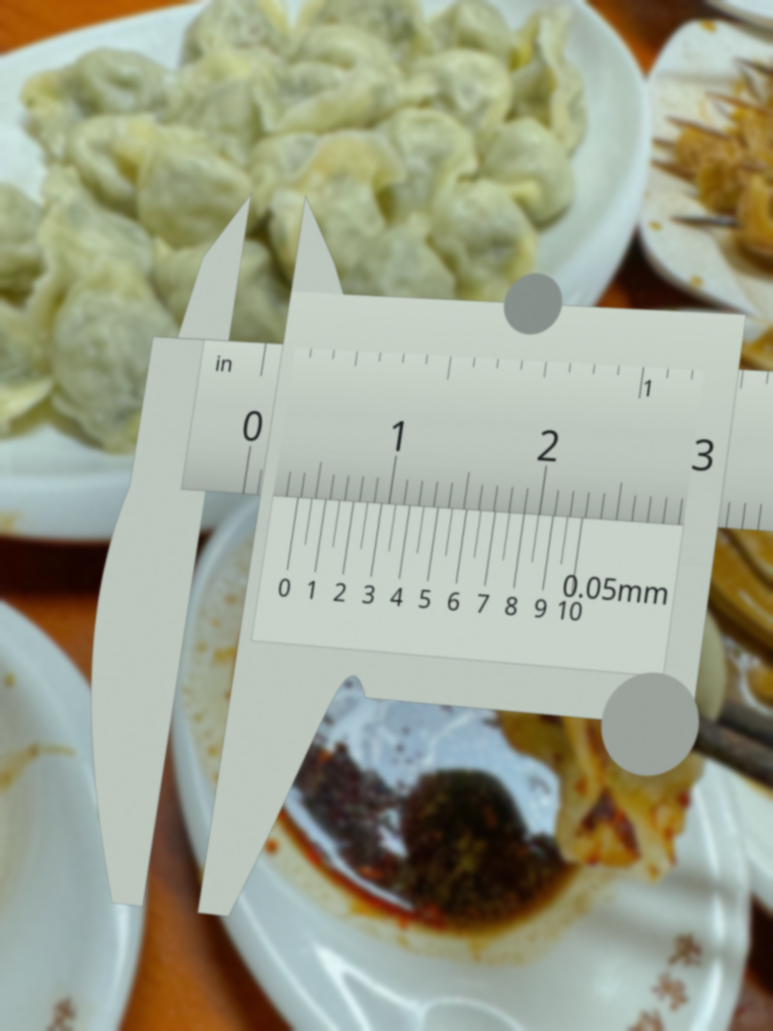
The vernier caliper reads 3.8 mm
